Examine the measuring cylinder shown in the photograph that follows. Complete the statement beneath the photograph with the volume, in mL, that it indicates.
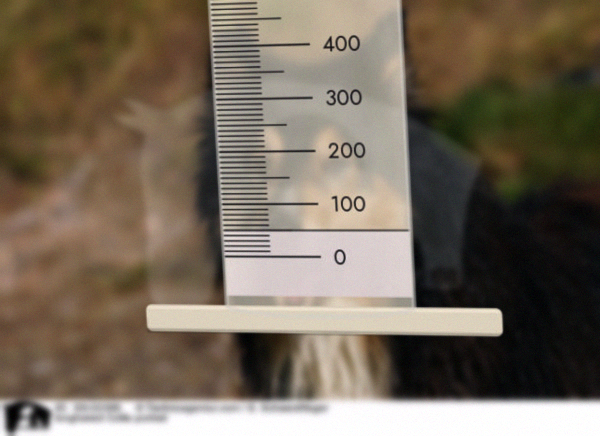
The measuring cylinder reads 50 mL
